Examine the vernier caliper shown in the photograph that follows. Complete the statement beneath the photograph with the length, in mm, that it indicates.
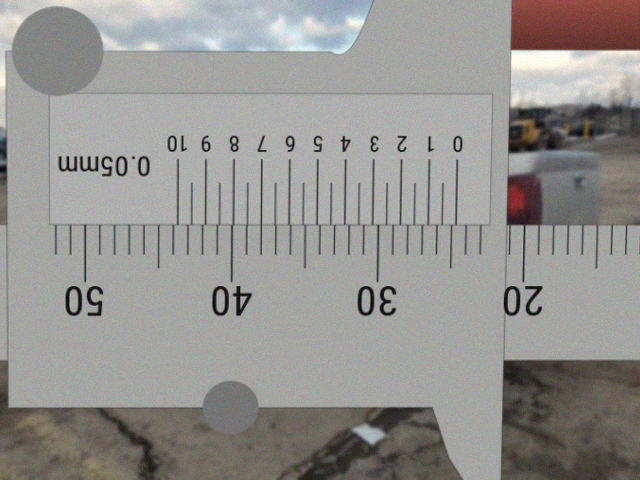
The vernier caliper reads 24.7 mm
